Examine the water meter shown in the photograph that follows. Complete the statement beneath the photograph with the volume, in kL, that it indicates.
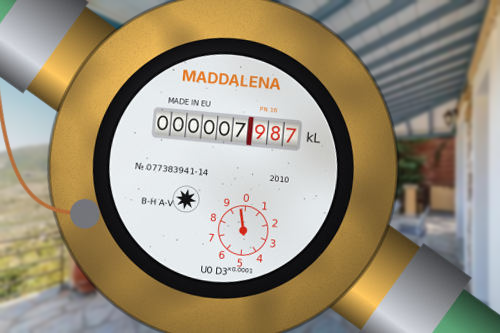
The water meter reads 7.9869 kL
